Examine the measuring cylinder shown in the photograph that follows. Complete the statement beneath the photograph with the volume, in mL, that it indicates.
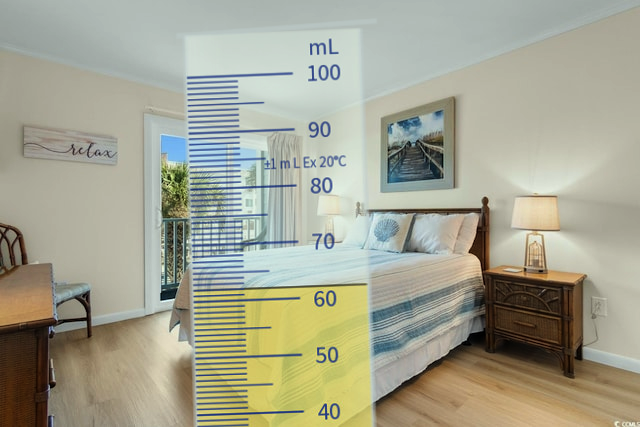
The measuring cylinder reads 62 mL
